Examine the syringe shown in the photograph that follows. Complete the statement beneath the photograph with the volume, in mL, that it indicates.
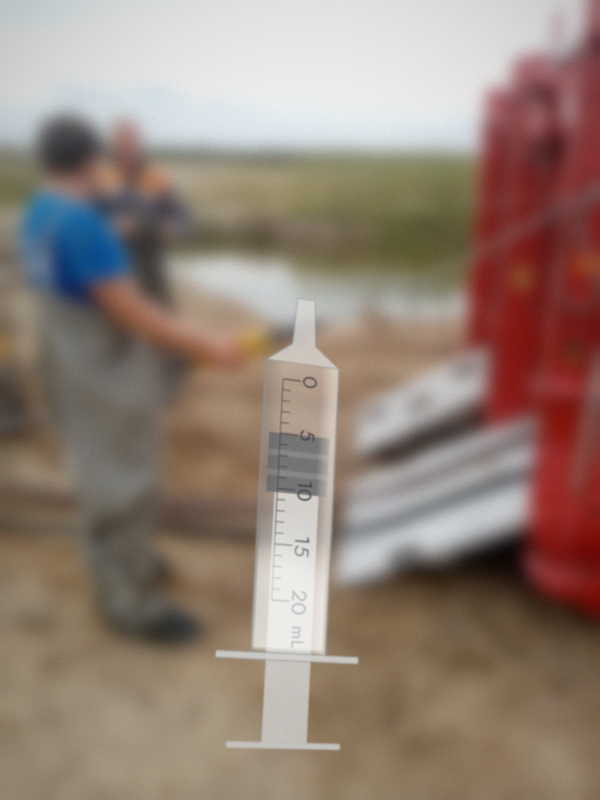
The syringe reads 5 mL
